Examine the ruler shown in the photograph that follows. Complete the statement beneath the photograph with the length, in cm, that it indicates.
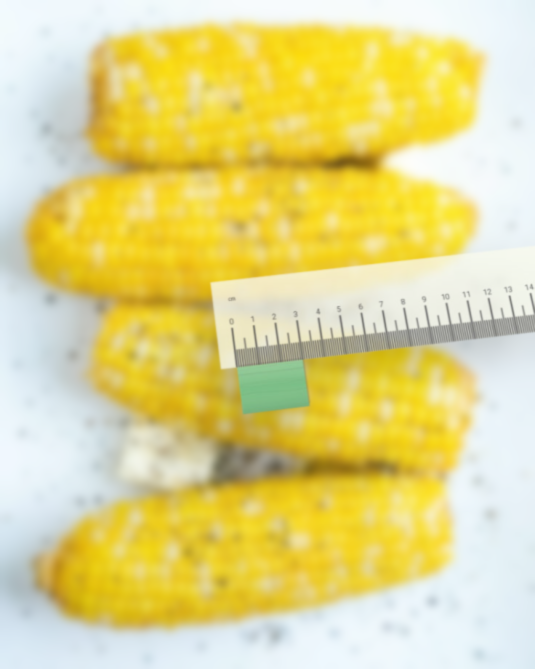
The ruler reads 3 cm
